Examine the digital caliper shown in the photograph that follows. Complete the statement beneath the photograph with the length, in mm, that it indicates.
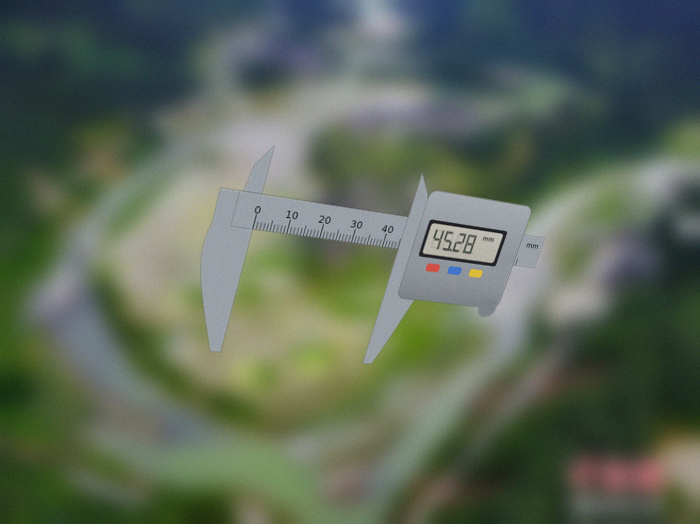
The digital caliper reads 45.28 mm
